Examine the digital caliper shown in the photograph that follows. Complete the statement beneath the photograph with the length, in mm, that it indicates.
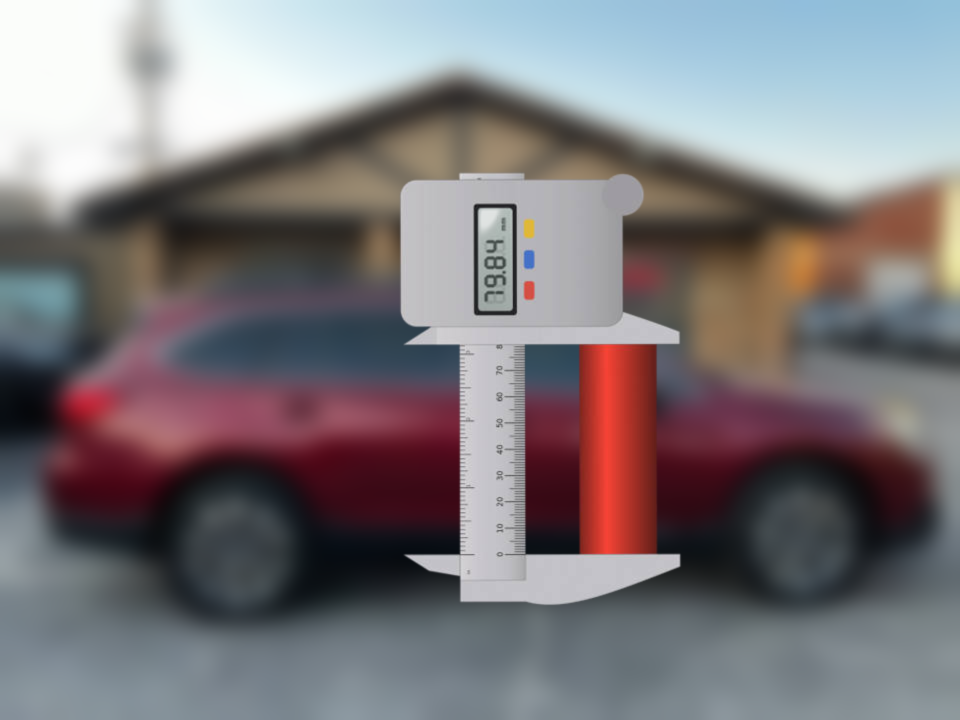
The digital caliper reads 79.84 mm
